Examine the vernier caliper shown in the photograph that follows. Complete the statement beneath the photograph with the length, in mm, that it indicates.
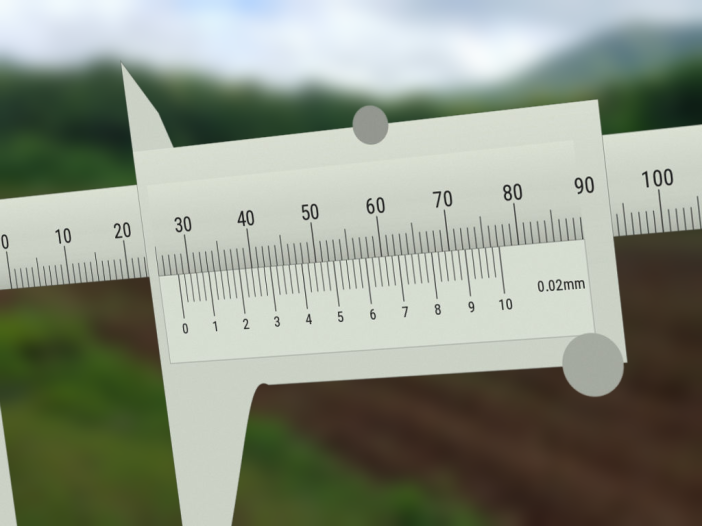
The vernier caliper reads 28.2 mm
